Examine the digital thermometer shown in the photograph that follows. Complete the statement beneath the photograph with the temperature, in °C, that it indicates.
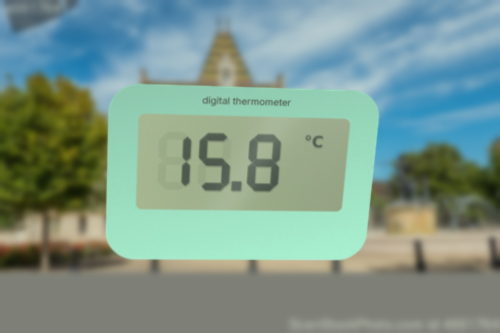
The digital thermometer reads 15.8 °C
